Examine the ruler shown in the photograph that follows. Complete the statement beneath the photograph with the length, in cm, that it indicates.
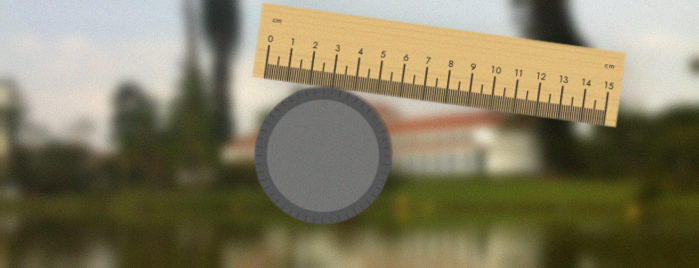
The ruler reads 6 cm
